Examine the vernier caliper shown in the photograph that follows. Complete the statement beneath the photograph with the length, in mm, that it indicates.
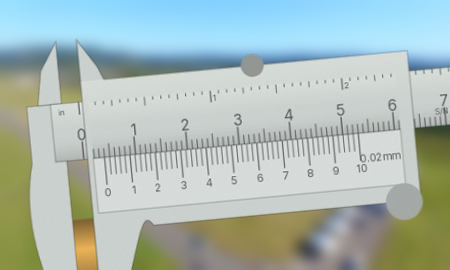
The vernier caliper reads 4.0 mm
